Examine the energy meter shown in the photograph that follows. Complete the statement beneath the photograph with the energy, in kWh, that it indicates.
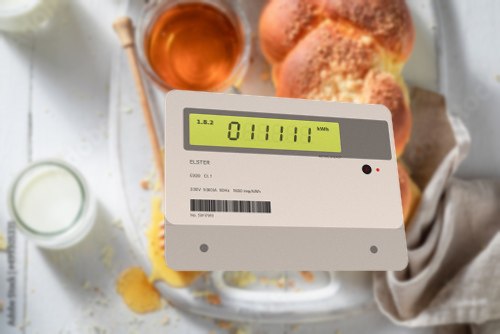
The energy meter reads 11111 kWh
